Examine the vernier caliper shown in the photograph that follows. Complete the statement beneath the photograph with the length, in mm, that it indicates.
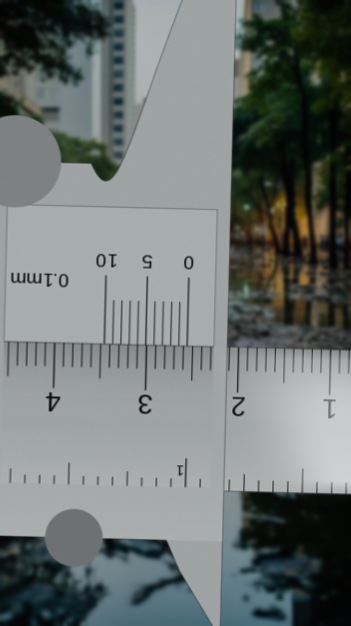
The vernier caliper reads 25.6 mm
